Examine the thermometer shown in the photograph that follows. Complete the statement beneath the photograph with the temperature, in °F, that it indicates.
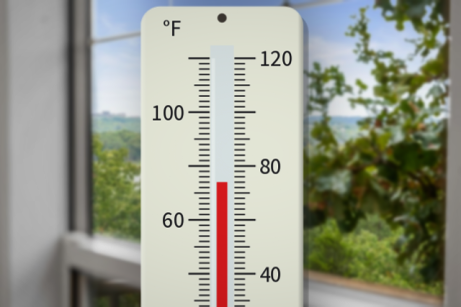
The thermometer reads 74 °F
